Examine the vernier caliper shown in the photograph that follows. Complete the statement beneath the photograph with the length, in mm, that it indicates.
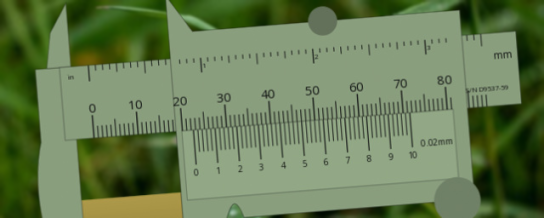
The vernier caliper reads 22.5 mm
